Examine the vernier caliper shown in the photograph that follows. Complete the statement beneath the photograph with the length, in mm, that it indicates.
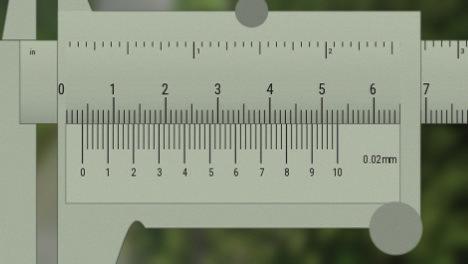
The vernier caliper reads 4.0 mm
